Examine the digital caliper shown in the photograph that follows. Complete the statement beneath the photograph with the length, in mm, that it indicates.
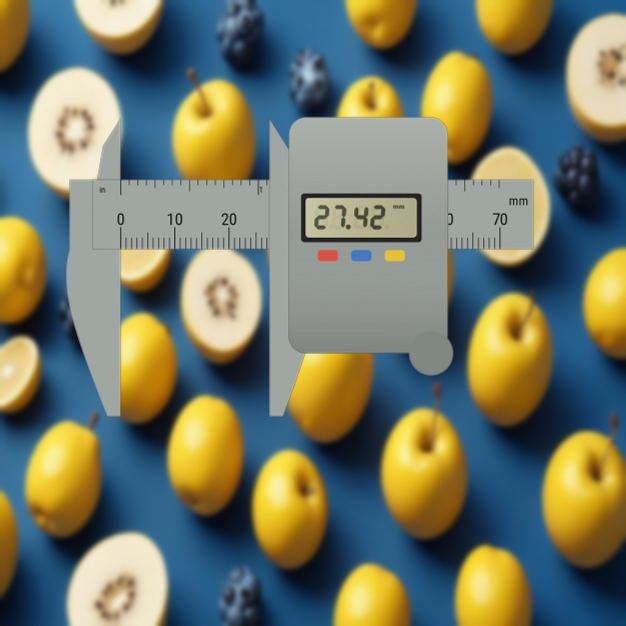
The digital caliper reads 27.42 mm
